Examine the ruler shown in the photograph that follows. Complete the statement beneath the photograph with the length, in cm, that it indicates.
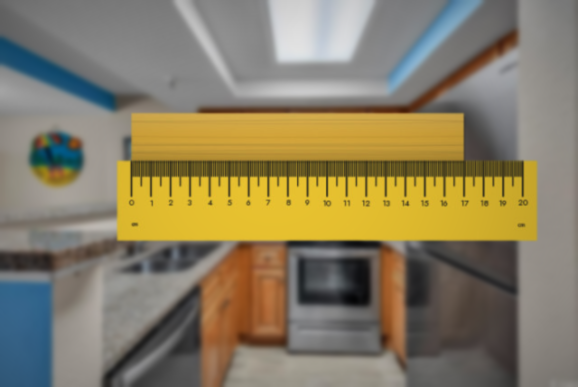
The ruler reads 17 cm
